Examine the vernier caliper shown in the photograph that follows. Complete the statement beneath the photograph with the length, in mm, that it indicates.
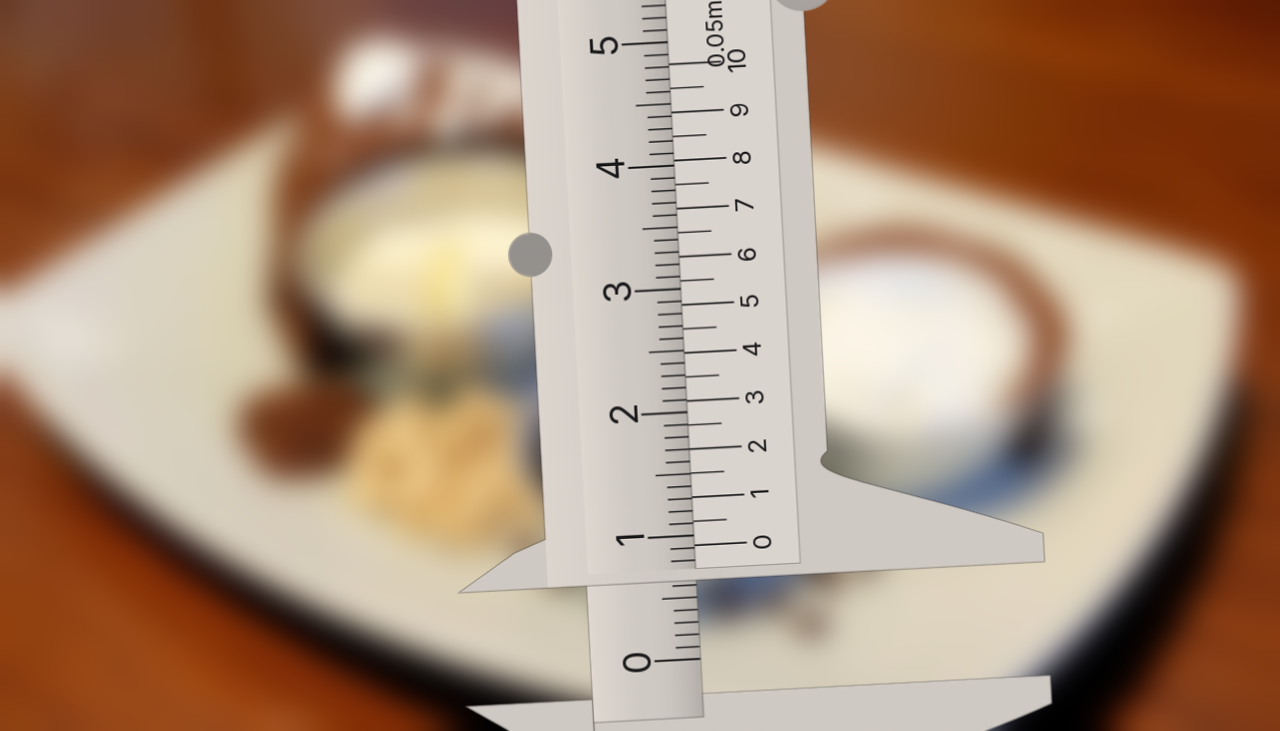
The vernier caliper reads 9.2 mm
